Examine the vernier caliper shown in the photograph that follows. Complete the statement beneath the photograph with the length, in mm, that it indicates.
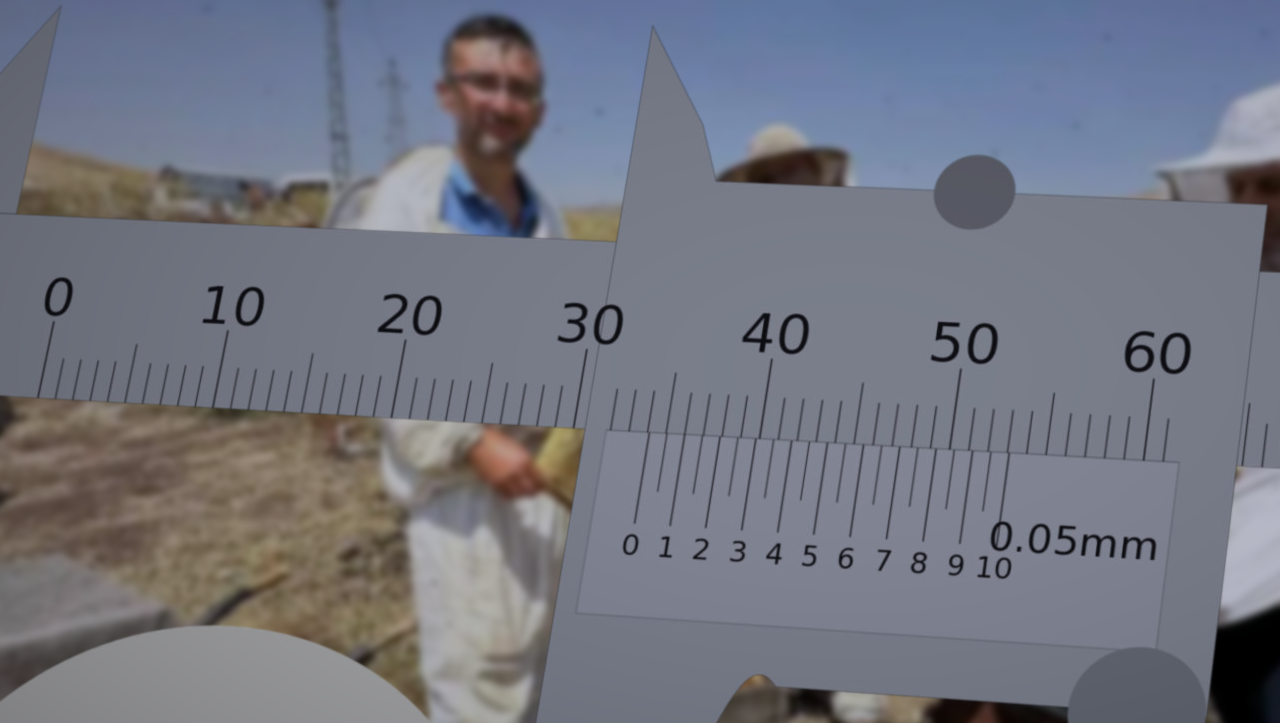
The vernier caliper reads 34.1 mm
